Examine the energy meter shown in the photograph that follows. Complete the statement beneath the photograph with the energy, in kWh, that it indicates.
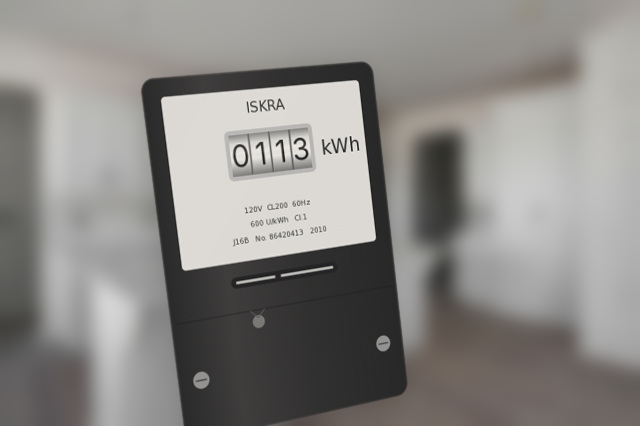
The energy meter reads 113 kWh
